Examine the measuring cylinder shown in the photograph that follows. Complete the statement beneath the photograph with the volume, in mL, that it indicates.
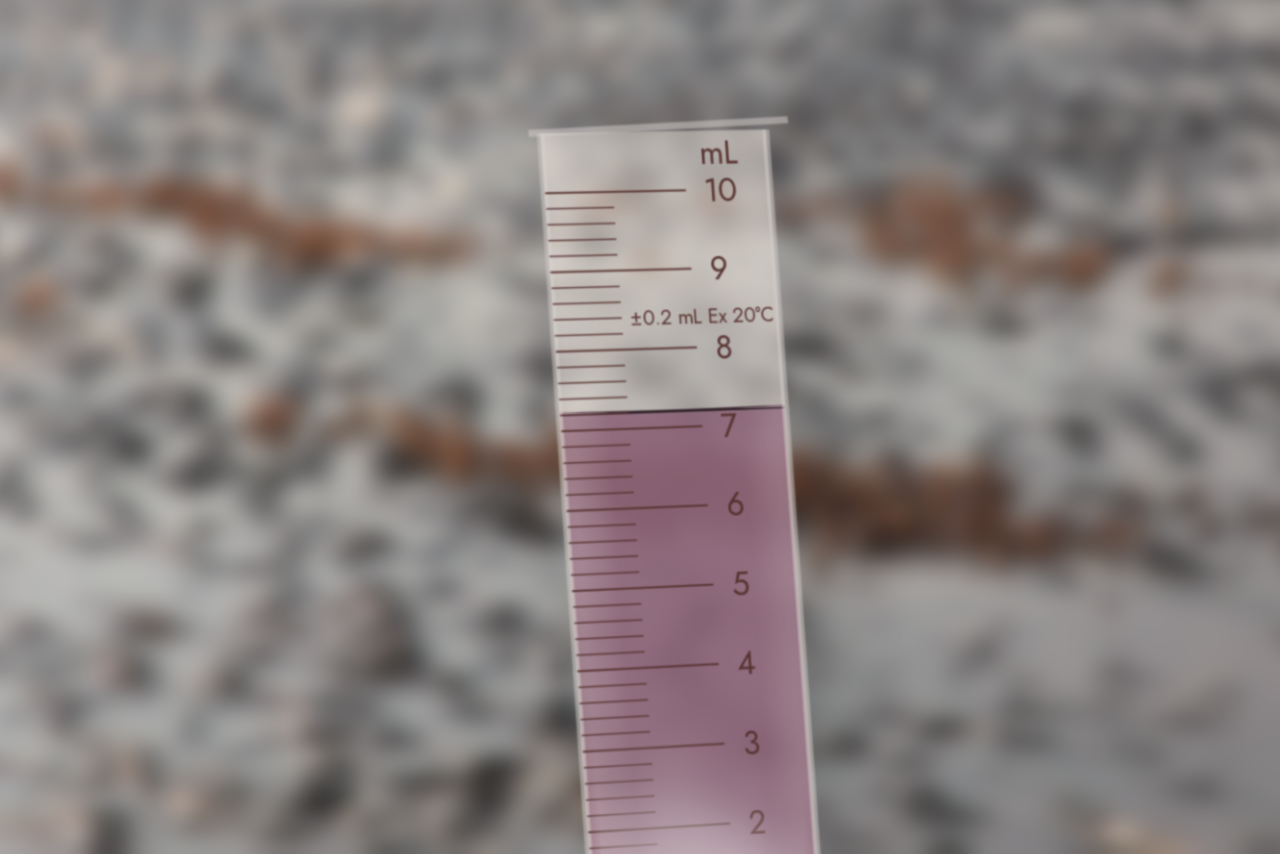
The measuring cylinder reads 7.2 mL
